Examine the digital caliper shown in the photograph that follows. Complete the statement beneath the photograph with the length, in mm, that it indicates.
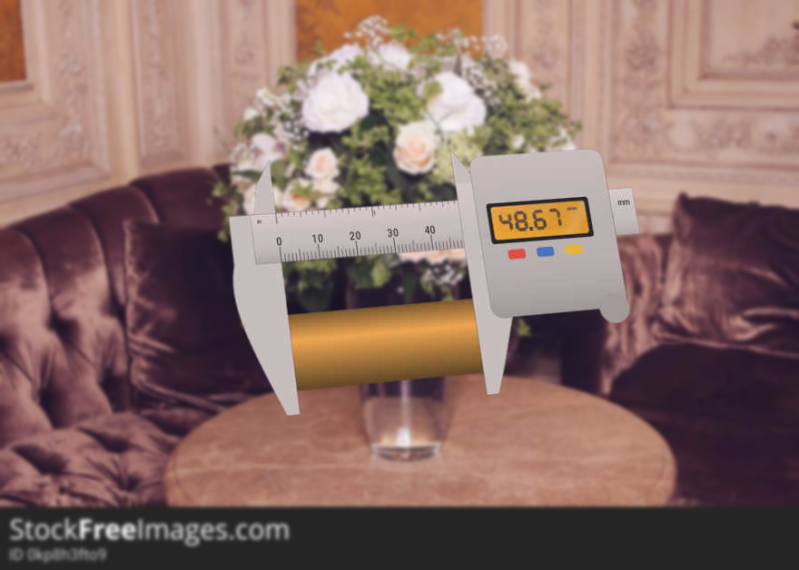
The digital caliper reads 48.67 mm
